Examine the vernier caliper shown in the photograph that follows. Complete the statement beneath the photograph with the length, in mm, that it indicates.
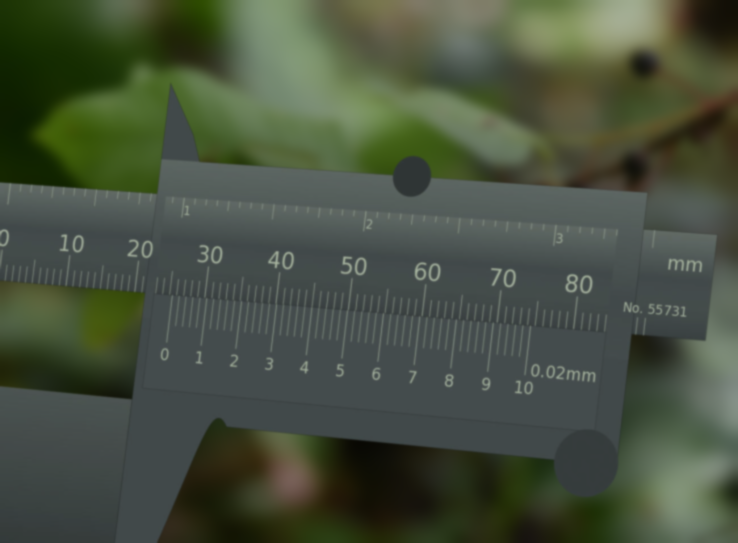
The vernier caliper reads 25.4 mm
